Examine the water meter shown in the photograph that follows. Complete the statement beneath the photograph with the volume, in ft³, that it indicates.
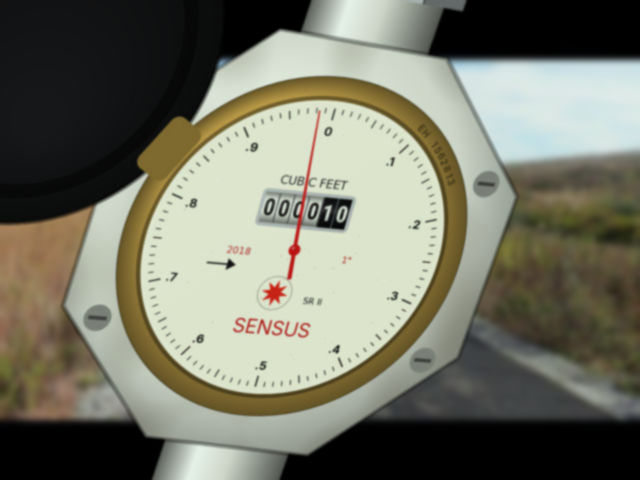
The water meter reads 9.98 ft³
